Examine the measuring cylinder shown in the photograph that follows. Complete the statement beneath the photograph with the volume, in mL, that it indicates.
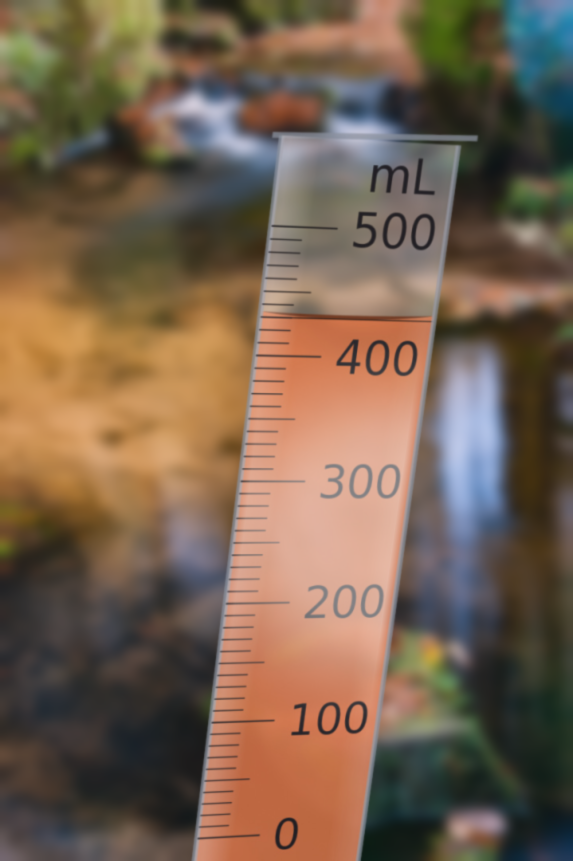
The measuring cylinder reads 430 mL
